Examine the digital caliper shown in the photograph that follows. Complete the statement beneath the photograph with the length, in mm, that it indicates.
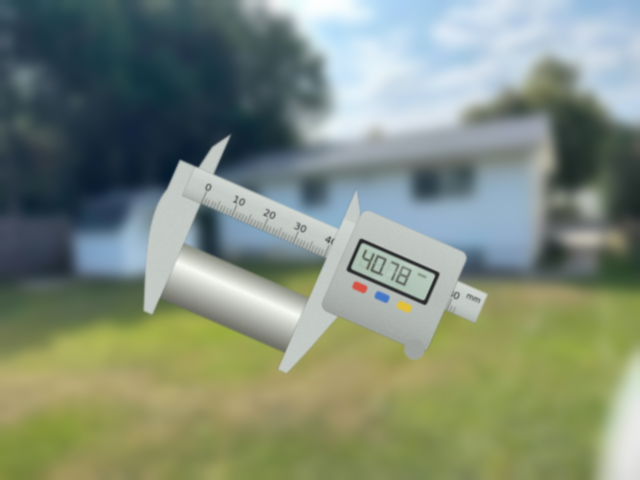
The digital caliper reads 40.78 mm
